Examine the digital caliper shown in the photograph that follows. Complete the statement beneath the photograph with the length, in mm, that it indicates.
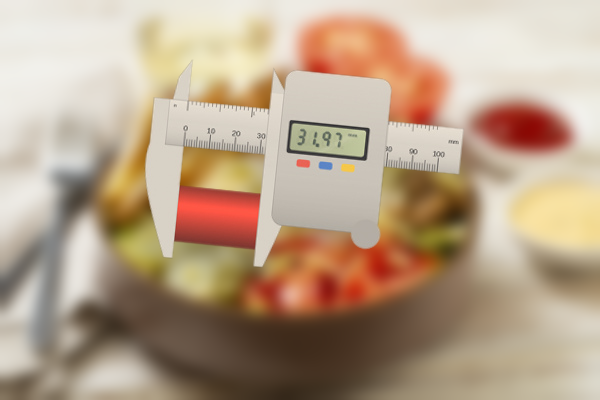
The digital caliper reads 31.97 mm
